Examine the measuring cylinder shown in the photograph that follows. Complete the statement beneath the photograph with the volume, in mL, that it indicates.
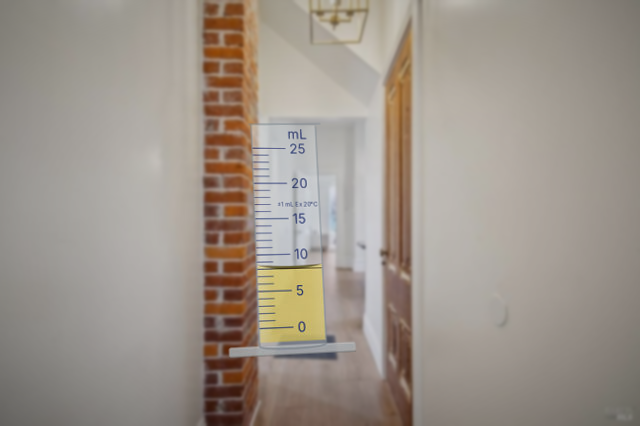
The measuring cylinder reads 8 mL
